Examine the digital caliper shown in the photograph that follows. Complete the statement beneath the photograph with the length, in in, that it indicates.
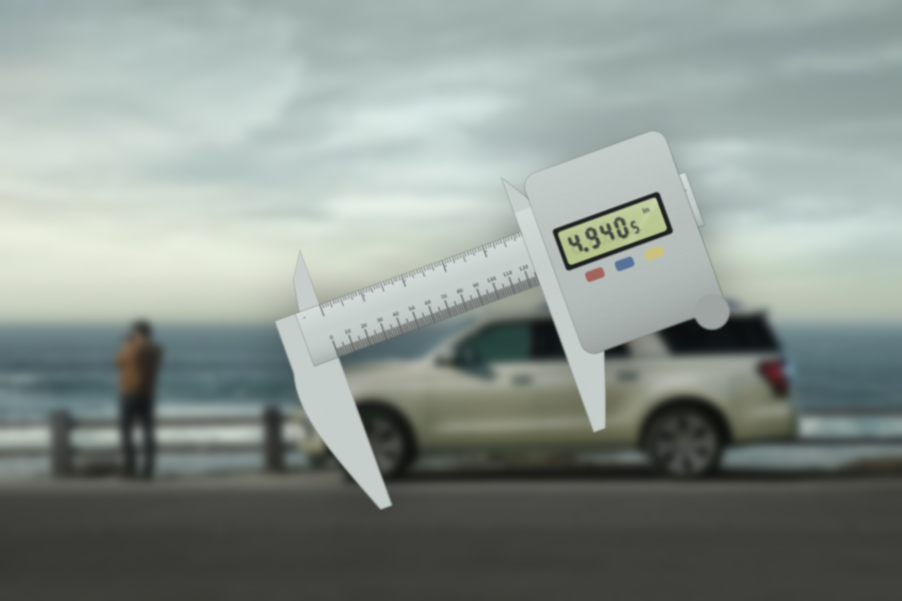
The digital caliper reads 4.9405 in
